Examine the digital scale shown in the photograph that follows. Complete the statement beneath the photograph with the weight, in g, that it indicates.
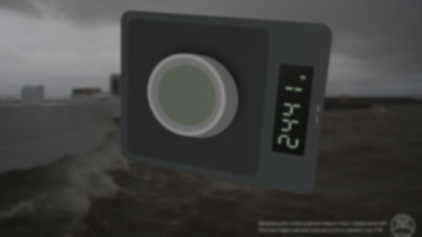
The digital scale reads 2441 g
